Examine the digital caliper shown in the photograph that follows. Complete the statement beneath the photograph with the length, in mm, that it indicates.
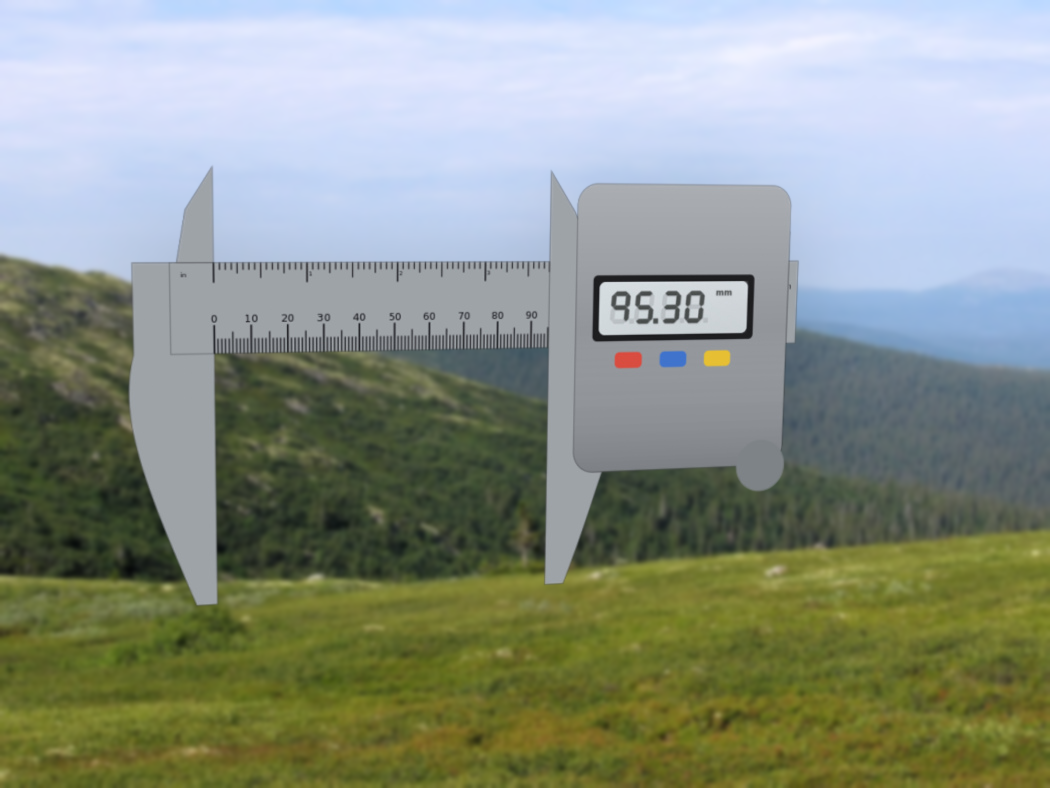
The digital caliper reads 95.30 mm
